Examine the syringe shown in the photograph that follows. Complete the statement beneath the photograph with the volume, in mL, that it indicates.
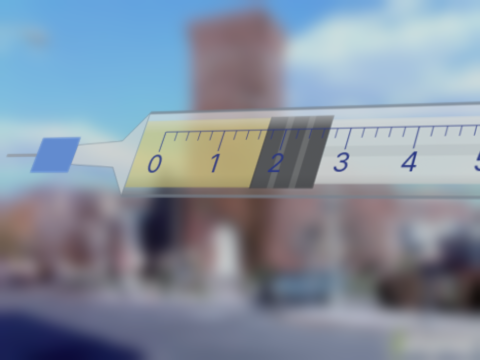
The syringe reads 1.7 mL
